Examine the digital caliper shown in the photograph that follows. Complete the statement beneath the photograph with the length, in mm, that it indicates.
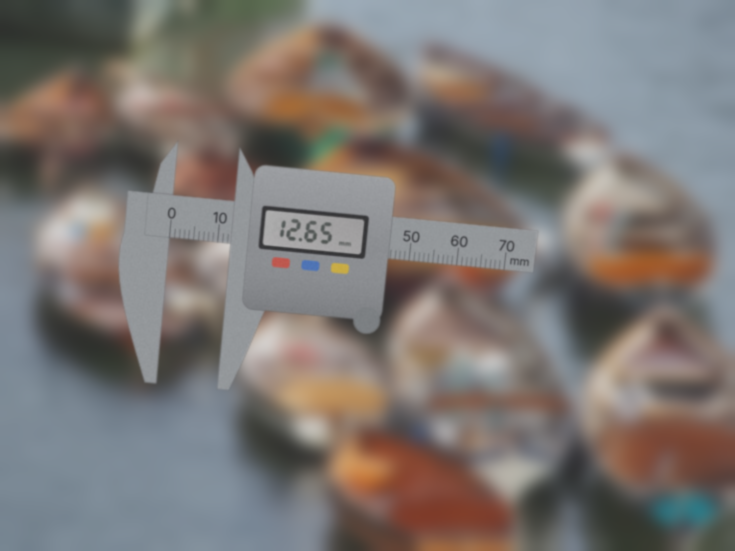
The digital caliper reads 12.65 mm
